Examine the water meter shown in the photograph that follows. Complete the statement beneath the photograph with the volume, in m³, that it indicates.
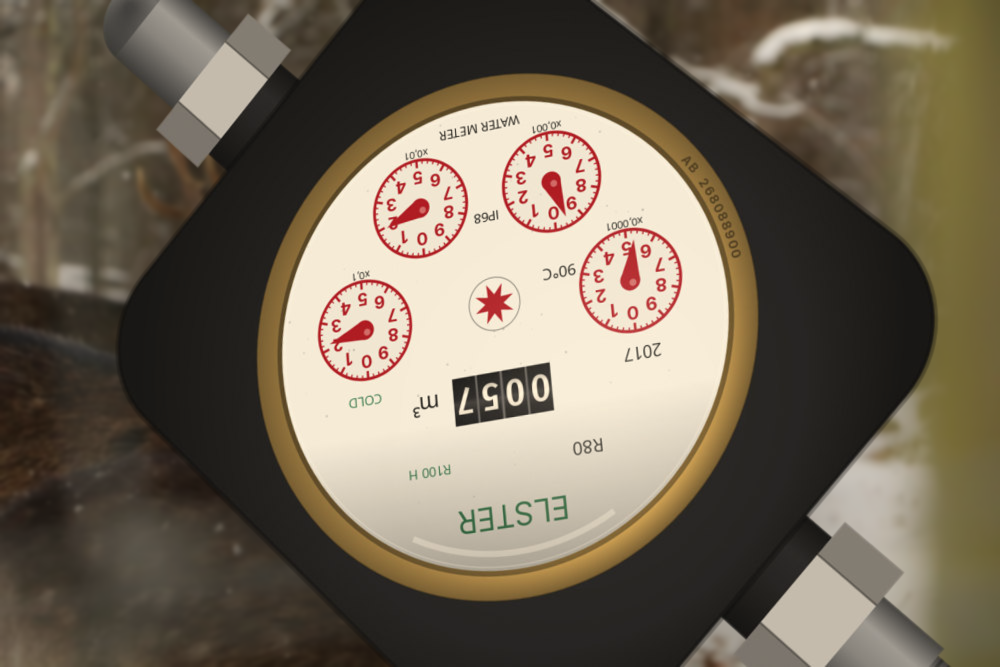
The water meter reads 57.2195 m³
